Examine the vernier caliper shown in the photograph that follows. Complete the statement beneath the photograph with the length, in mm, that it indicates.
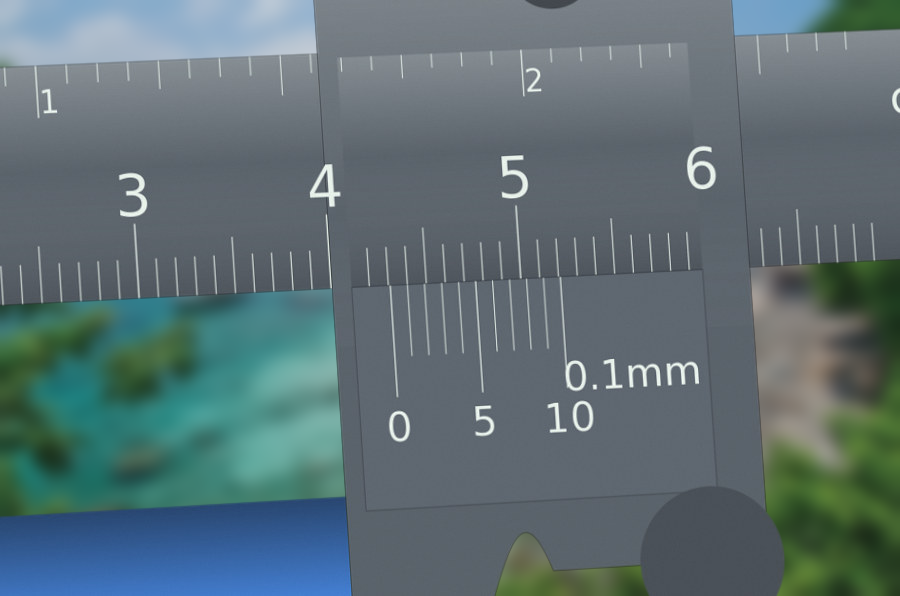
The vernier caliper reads 43.1 mm
